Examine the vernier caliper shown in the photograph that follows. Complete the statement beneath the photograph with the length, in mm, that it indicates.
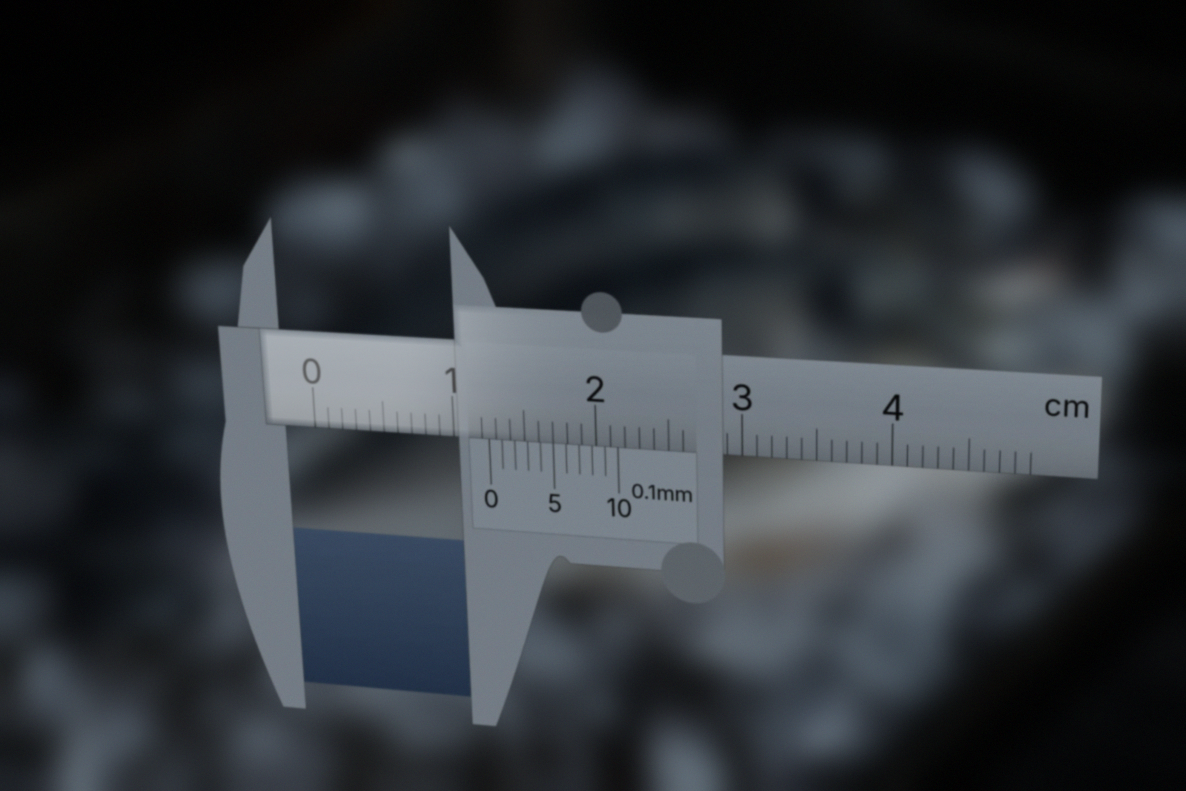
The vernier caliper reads 12.5 mm
